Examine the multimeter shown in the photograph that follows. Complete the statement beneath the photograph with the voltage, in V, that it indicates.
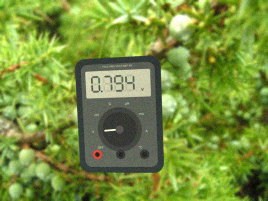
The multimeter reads 0.794 V
